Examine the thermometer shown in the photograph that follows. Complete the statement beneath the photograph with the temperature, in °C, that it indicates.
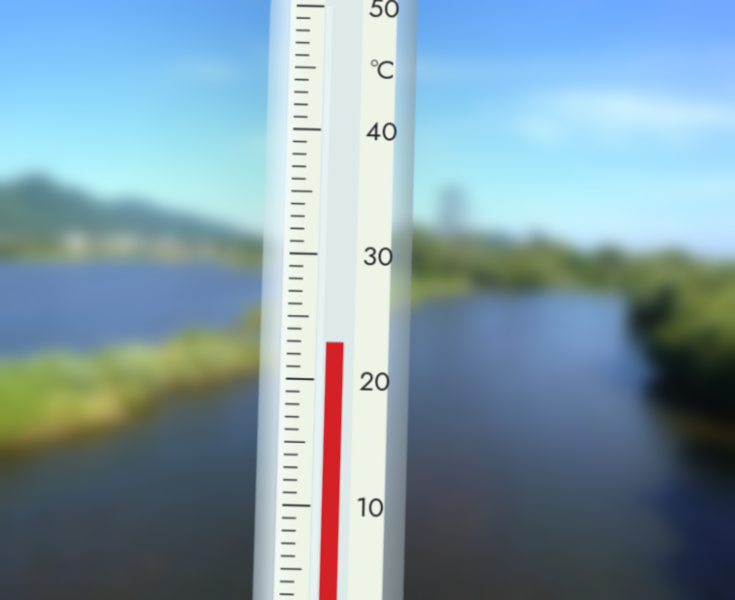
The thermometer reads 23 °C
